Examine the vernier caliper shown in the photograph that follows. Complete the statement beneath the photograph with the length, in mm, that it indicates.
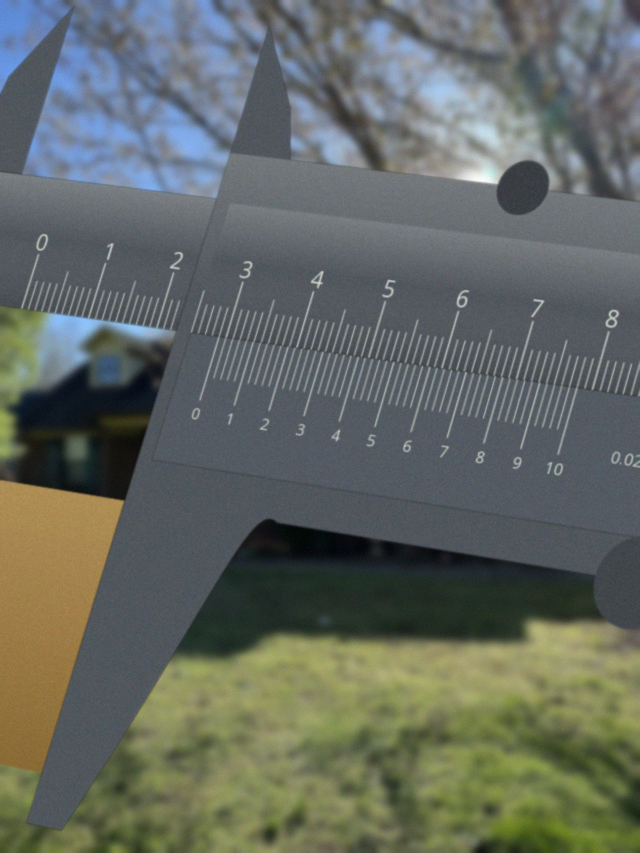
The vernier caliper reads 29.0 mm
